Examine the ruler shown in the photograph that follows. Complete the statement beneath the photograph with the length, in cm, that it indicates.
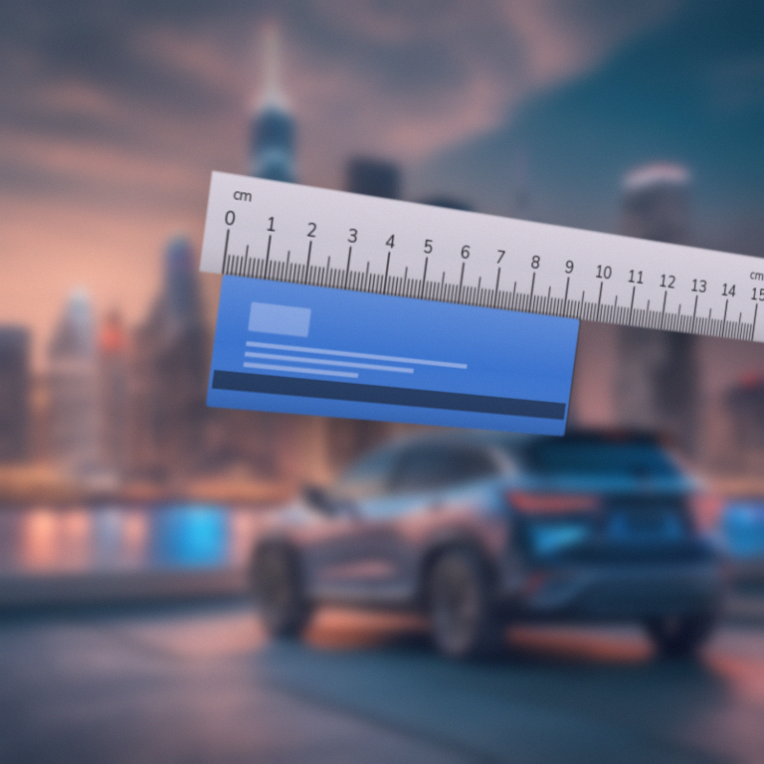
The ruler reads 9.5 cm
